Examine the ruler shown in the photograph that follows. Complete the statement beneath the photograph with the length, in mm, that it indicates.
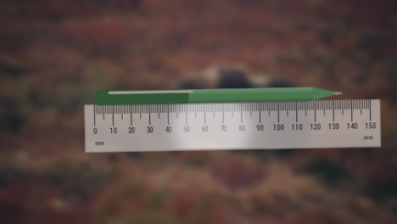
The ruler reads 135 mm
